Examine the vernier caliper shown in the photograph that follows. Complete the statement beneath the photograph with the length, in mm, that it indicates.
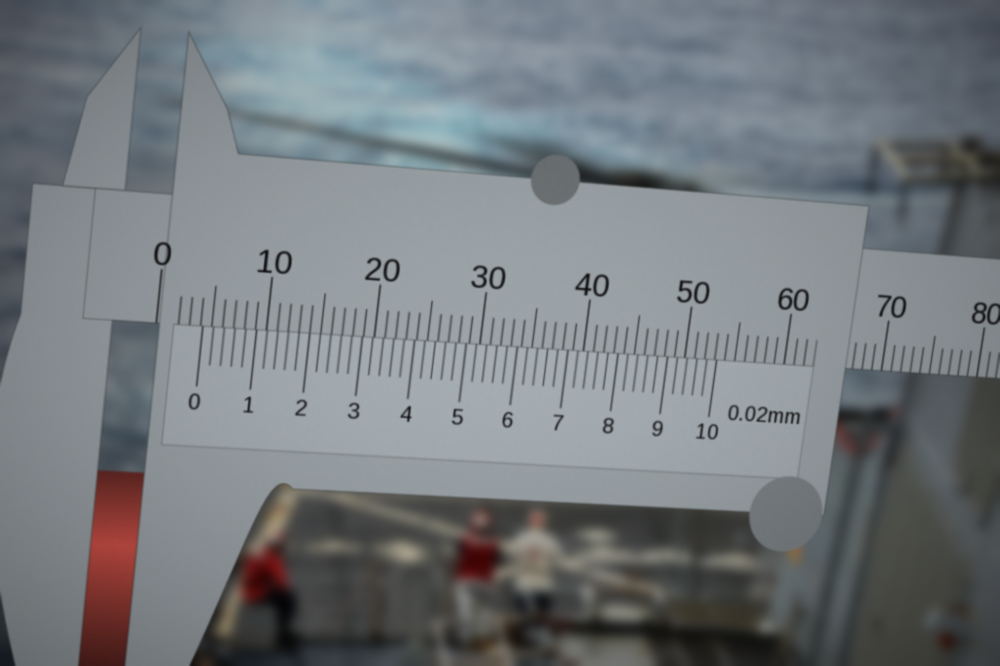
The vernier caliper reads 4.2 mm
